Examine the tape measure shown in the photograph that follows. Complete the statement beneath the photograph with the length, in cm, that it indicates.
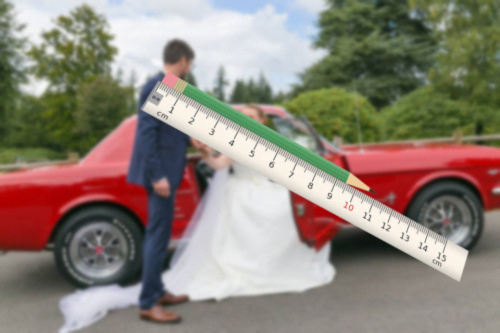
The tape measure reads 11 cm
